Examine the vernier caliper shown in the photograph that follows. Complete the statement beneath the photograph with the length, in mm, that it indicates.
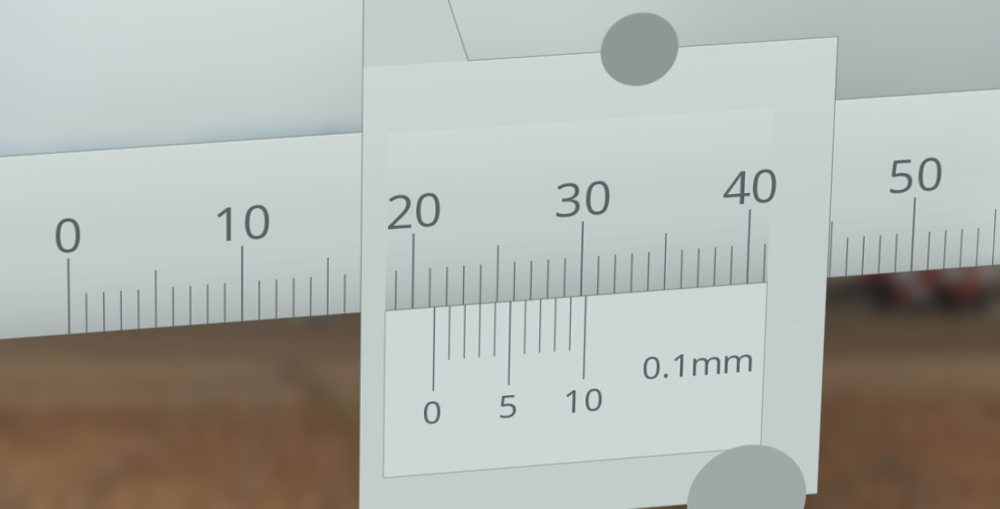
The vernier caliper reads 21.3 mm
